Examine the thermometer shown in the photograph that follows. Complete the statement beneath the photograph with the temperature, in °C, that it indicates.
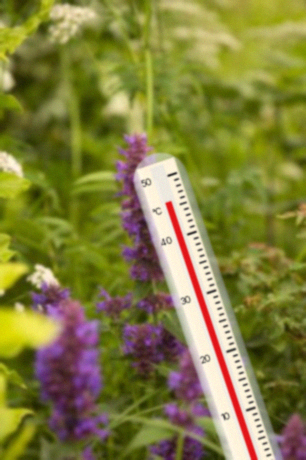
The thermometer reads 46 °C
